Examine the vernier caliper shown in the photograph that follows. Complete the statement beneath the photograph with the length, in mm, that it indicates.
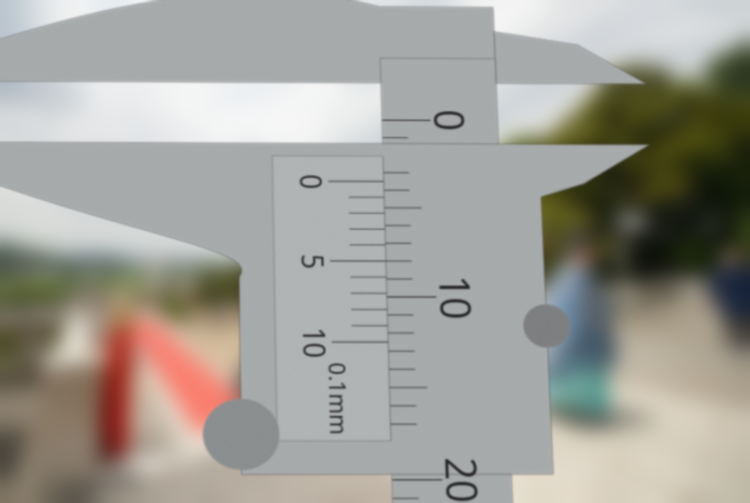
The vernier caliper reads 3.5 mm
